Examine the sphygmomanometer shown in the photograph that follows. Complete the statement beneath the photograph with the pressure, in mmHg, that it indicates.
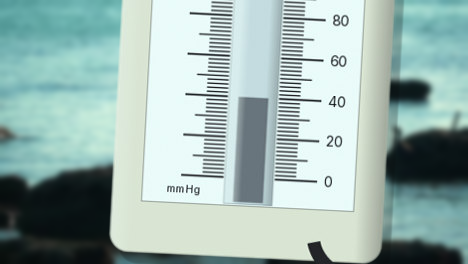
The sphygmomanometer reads 40 mmHg
